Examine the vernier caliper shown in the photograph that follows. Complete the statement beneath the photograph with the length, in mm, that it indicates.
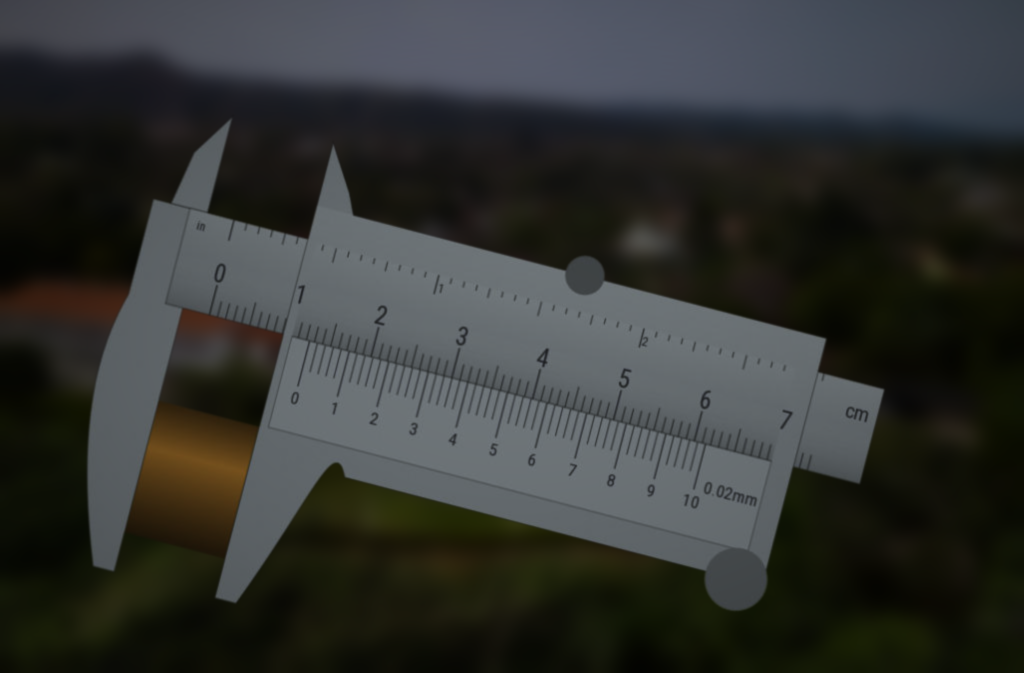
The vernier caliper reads 12.4 mm
